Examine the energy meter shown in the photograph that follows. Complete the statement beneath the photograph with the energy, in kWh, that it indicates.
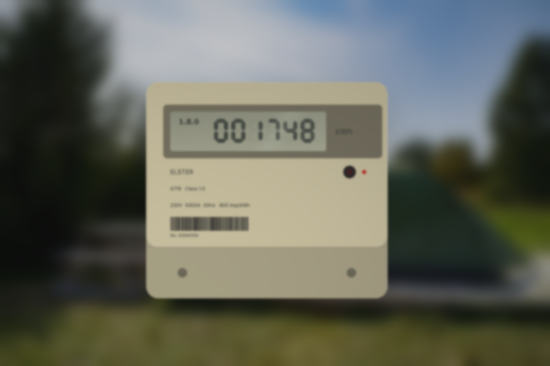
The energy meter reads 1748 kWh
